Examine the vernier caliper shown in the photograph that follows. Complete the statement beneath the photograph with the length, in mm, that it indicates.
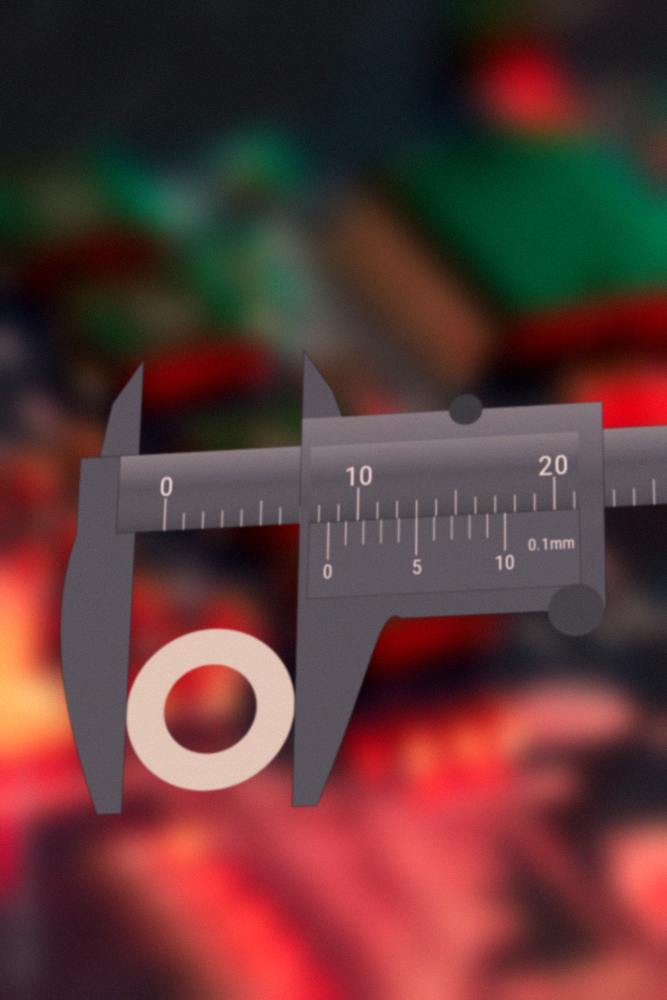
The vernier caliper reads 8.5 mm
